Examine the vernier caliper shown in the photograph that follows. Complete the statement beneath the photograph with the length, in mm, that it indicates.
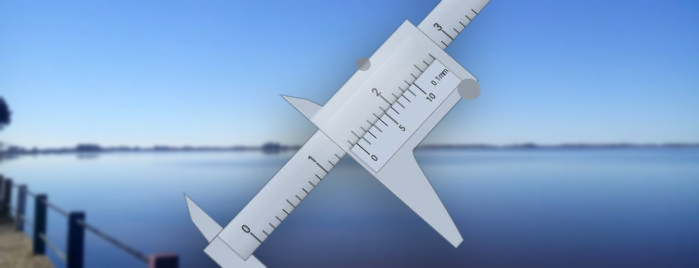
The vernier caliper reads 14.4 mm
